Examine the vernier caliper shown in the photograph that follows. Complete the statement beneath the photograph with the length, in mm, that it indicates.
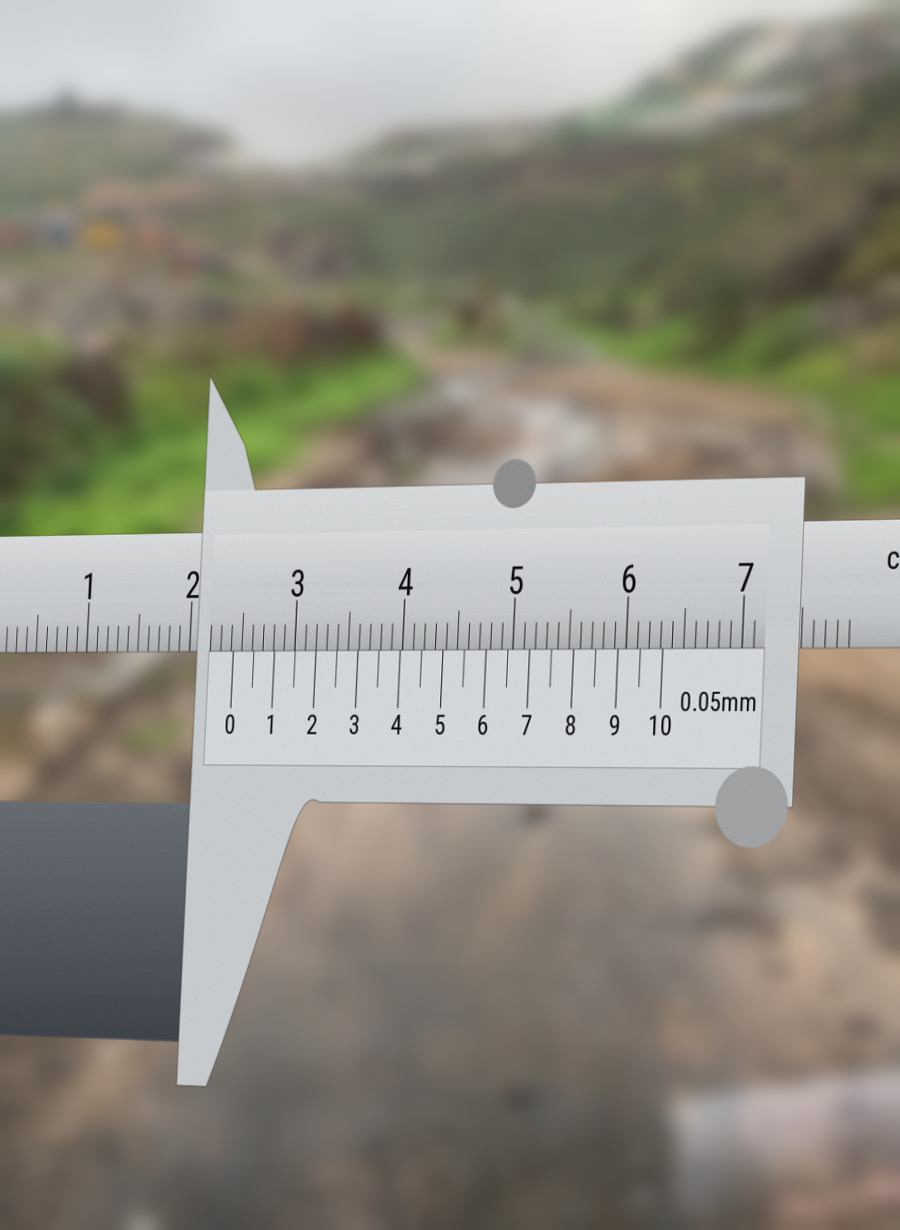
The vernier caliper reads 24.2 mm
